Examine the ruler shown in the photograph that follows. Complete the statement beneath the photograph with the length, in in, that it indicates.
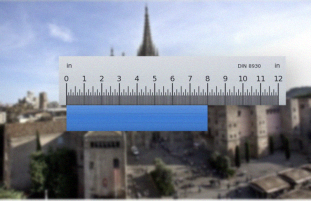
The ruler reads 8 in
